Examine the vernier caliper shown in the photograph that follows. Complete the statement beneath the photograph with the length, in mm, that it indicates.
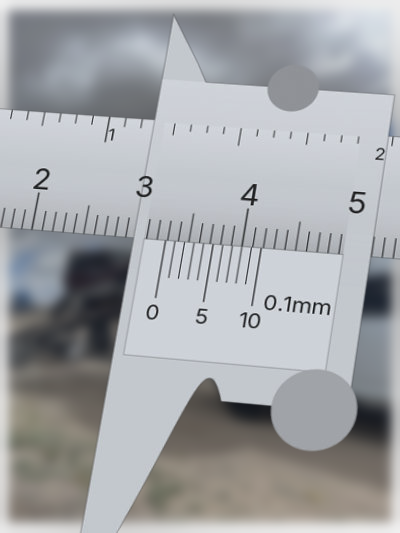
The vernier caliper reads 32.8 mm
